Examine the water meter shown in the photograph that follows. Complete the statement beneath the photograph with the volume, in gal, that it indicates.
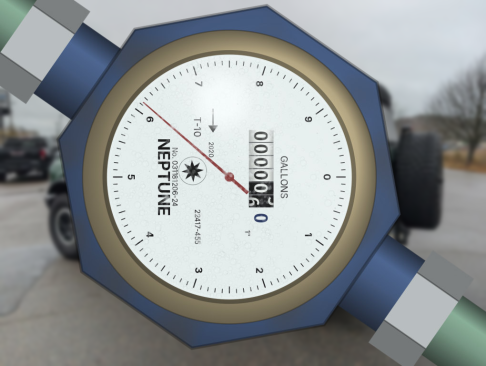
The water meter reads 56.1 gal
